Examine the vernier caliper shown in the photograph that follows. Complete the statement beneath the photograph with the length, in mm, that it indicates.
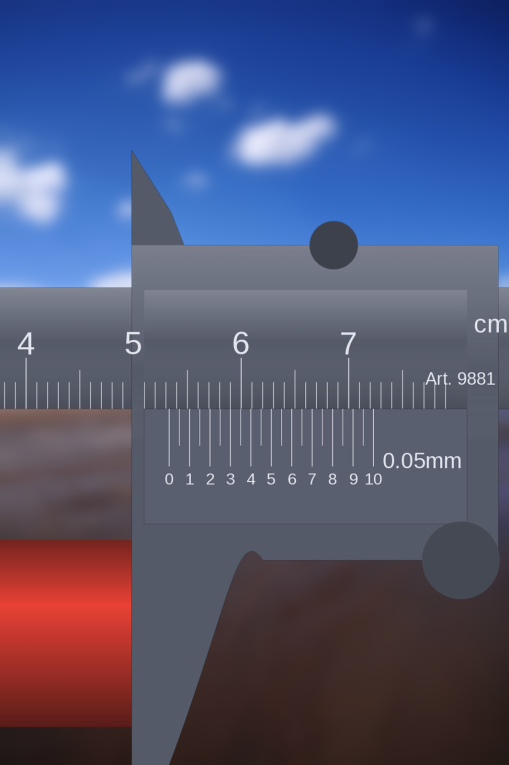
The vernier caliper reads 53.3 mm
